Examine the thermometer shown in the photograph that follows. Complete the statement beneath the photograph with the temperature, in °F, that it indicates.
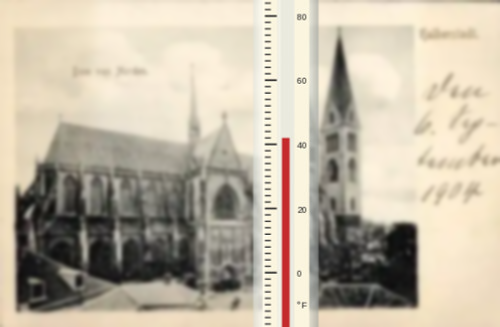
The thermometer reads 42 °F
